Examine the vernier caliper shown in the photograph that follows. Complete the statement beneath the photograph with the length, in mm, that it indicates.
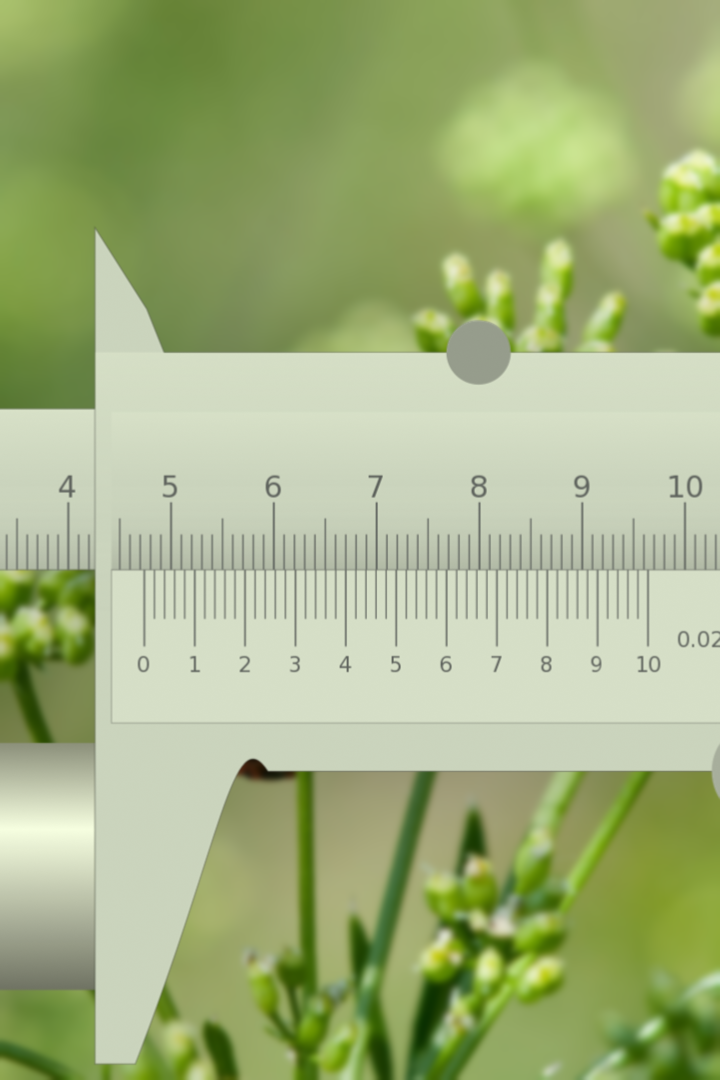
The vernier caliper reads 47.4 mm
